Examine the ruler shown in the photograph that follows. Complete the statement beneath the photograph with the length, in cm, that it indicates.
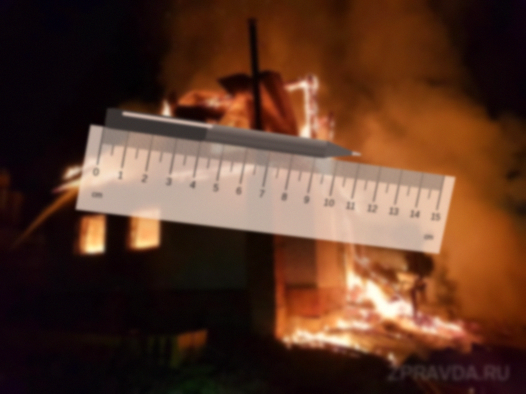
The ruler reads 11 cm
